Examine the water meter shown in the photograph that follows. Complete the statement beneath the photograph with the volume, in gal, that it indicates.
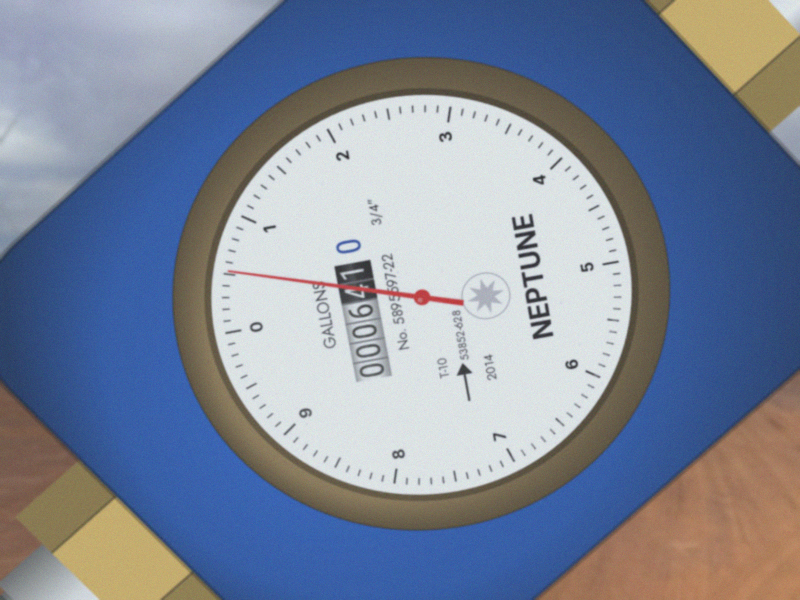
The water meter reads 6410.5 gal
